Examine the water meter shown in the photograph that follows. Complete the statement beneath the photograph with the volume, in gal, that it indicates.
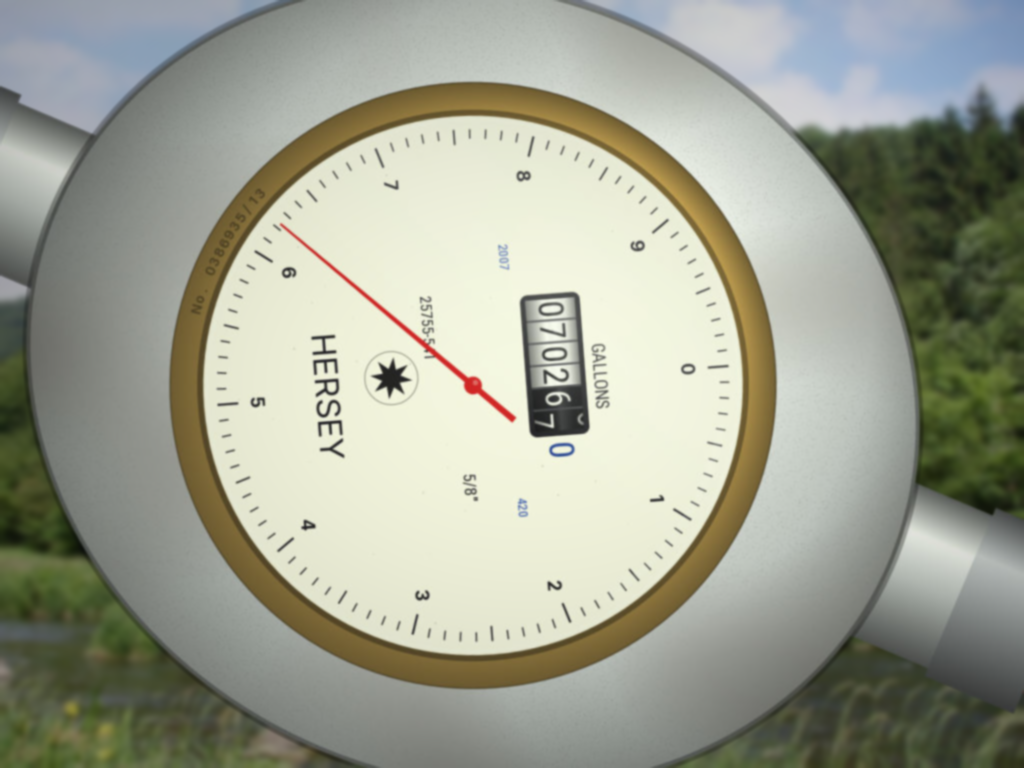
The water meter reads 702666.2 gal
